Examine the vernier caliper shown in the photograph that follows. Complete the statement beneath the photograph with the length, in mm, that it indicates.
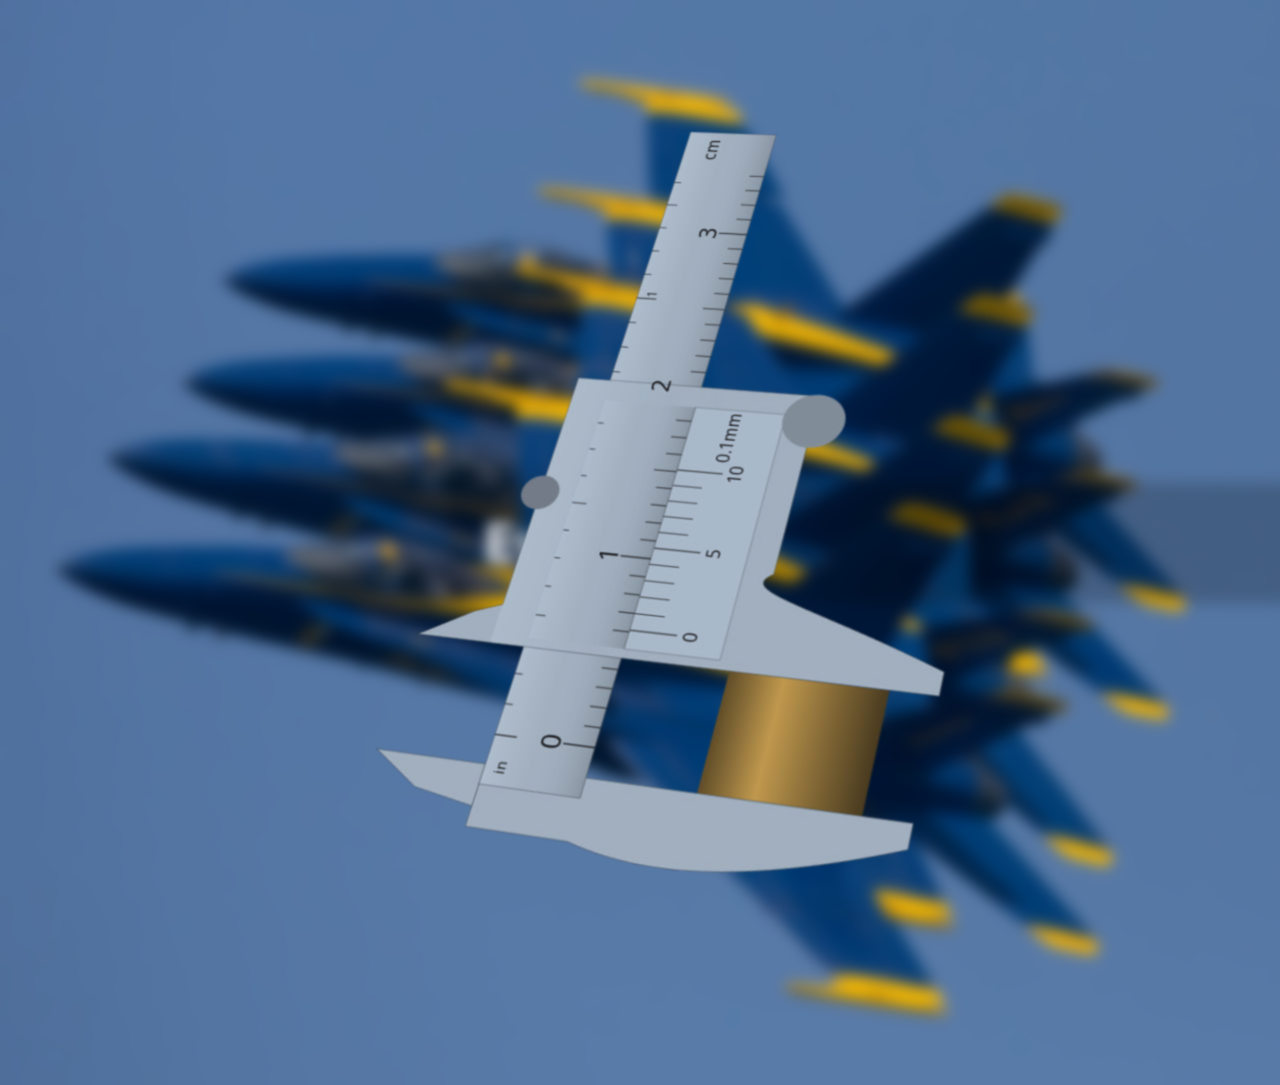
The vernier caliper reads 6.1 mm
